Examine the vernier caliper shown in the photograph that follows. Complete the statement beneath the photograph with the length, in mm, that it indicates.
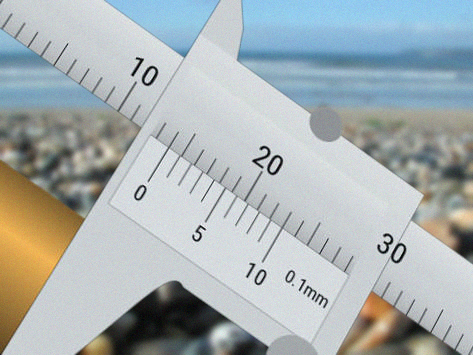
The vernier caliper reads 14.0 mm
